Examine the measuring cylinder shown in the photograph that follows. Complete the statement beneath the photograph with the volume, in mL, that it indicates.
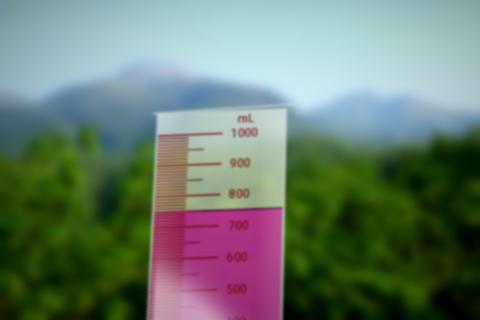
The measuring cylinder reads 750 mL
